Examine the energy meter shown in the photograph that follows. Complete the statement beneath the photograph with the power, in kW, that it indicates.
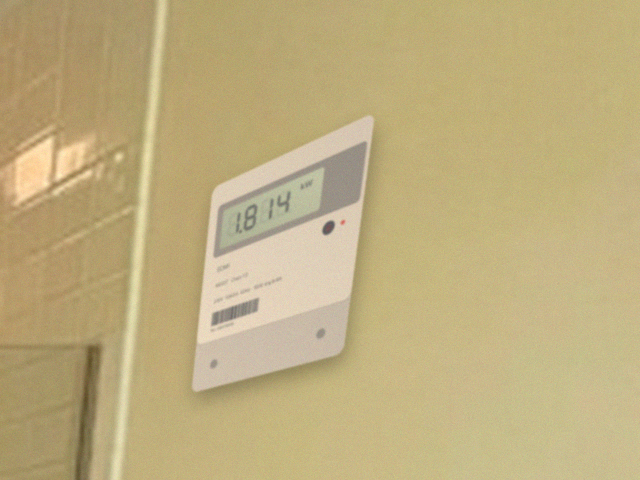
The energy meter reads 1.814 kW
